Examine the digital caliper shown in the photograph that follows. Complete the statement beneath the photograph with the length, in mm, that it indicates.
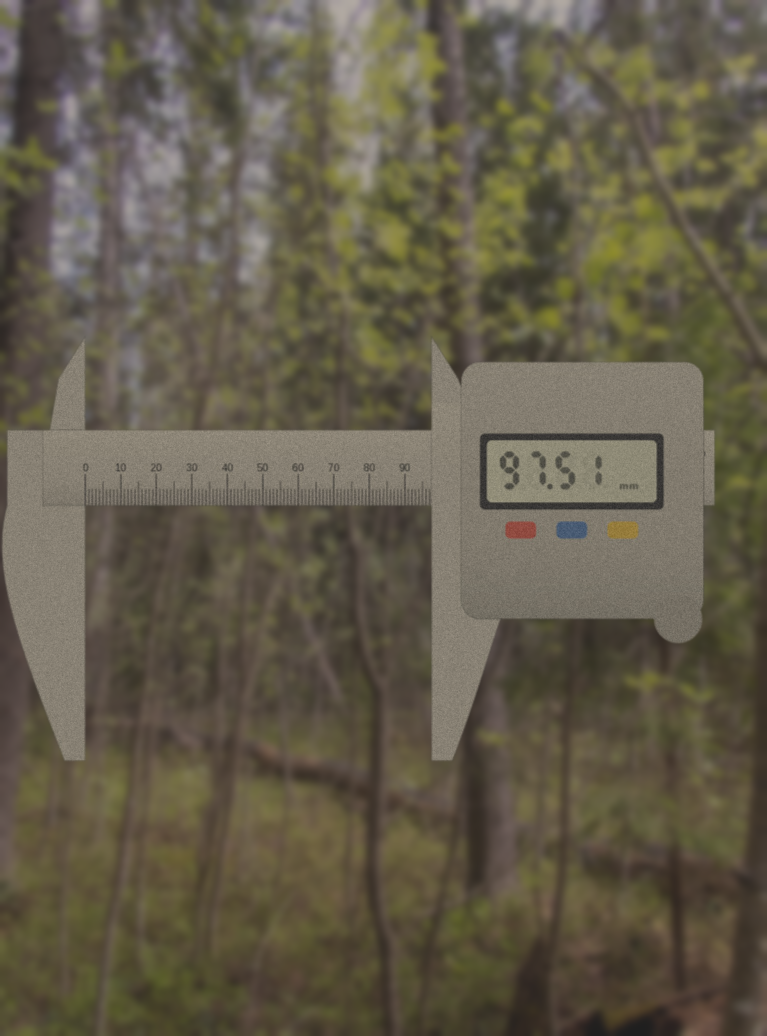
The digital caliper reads 97.51 mm
